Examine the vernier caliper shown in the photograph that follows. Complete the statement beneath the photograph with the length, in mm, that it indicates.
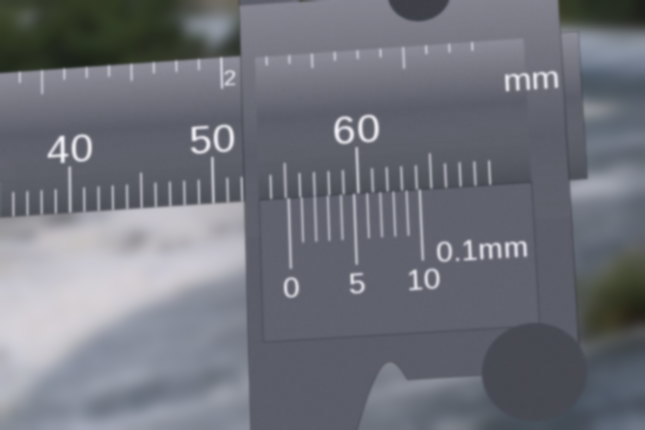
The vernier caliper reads 55.2 mm
